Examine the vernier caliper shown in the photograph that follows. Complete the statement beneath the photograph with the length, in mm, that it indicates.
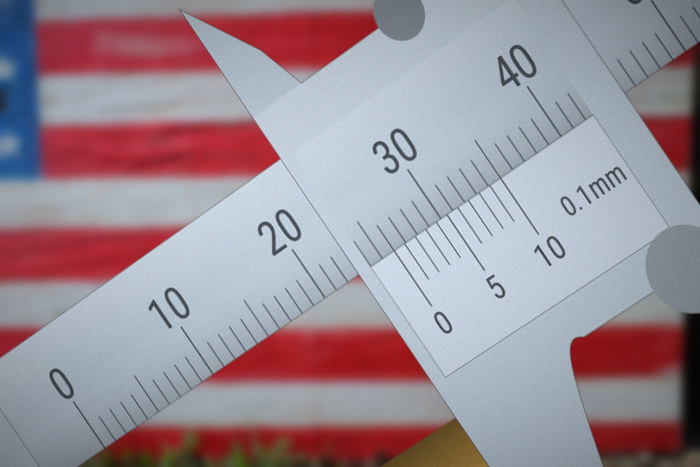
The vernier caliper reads 26.0 mm
